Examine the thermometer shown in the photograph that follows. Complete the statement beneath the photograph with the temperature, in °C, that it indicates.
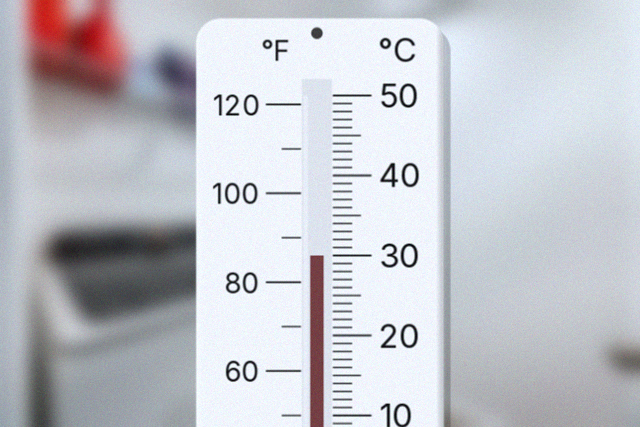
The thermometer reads 30 °C
